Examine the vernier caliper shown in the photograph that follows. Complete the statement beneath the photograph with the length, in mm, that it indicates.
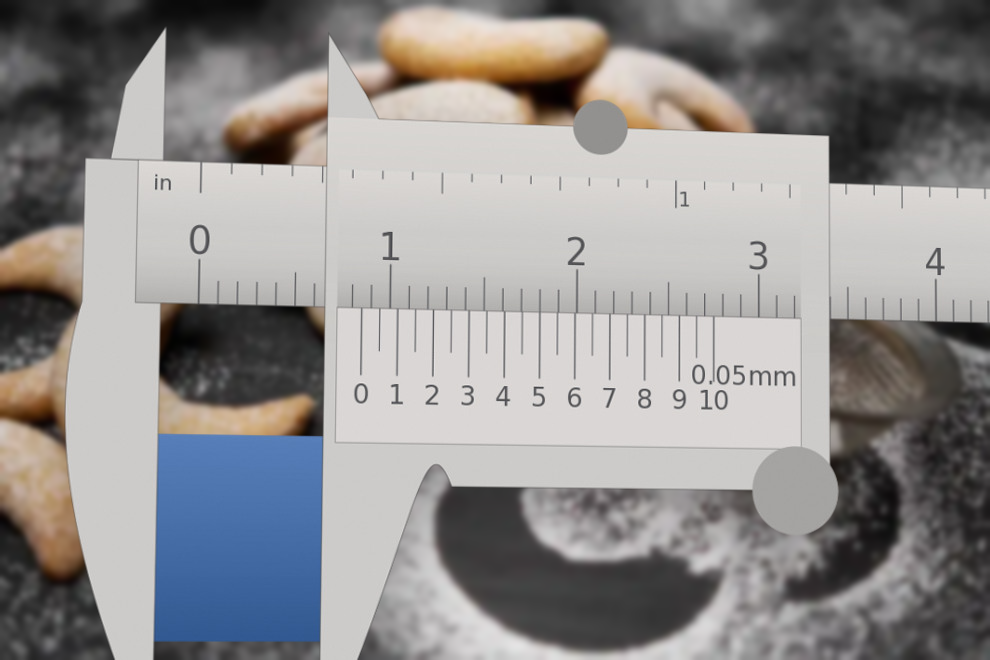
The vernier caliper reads 8.5 mm
